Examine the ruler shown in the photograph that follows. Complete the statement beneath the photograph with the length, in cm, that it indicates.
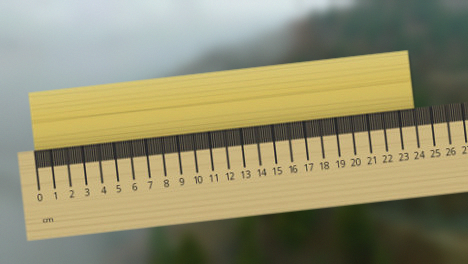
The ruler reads 24 cm
